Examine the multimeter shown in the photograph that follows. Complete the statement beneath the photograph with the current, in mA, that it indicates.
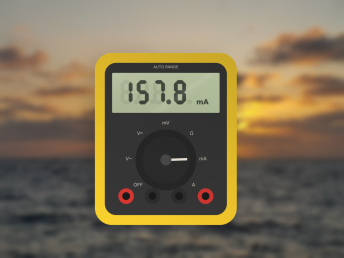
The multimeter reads 157.8 mA
